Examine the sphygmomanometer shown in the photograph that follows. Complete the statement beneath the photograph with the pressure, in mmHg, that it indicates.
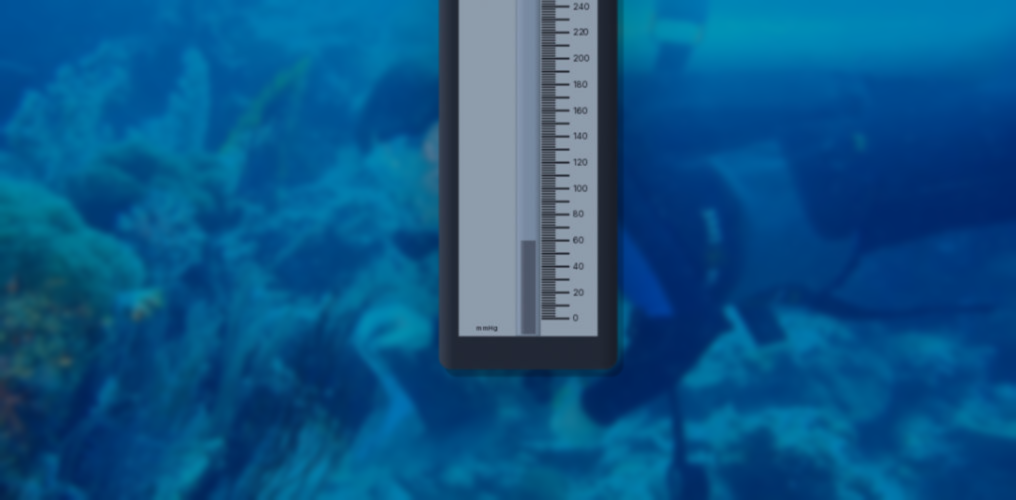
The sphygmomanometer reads 60 mmHg
